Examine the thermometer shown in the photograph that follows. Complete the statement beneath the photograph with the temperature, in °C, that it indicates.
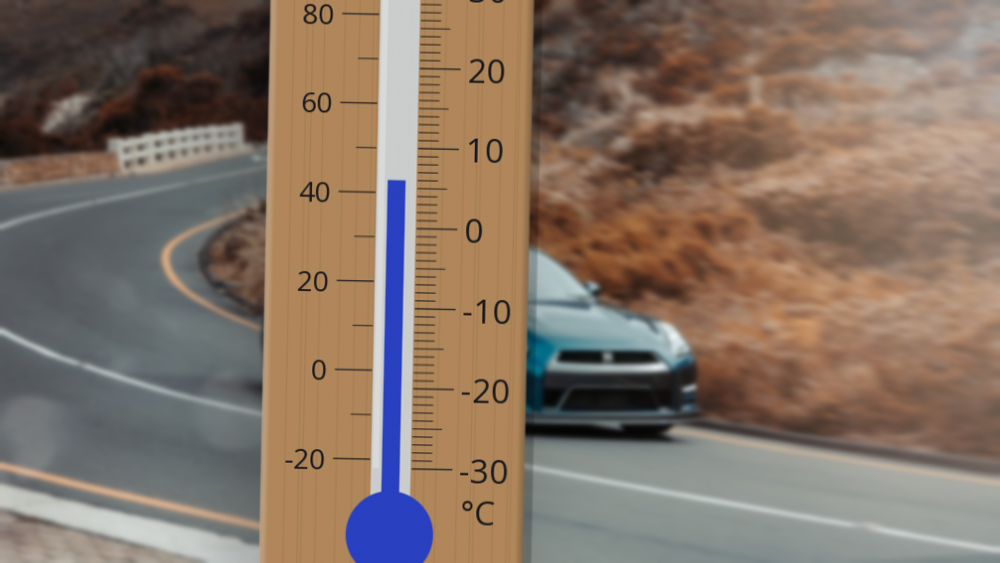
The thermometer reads 6 °C
